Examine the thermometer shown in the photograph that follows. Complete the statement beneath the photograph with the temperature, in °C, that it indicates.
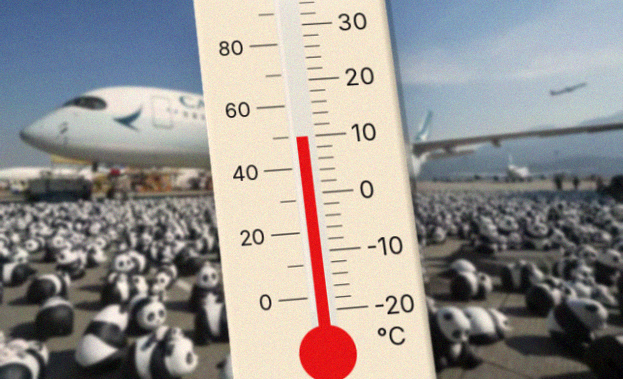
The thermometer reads 10 °C
